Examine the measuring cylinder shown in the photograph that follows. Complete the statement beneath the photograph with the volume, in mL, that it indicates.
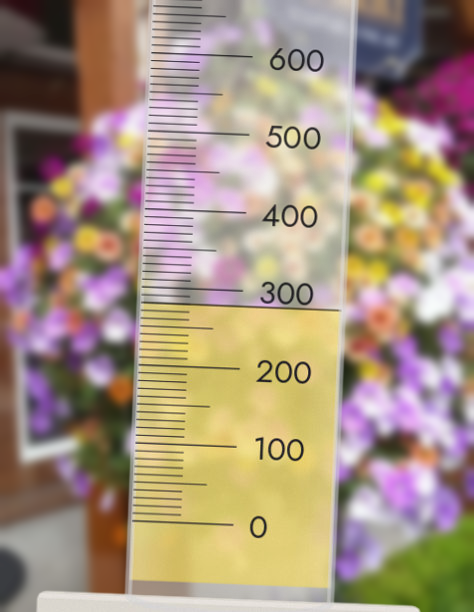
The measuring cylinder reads 280 mL
